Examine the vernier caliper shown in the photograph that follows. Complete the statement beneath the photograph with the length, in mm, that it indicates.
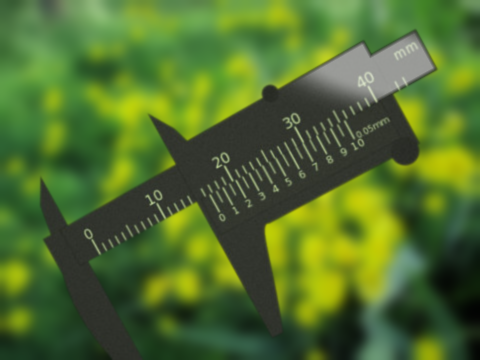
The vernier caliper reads 16.6 mm
